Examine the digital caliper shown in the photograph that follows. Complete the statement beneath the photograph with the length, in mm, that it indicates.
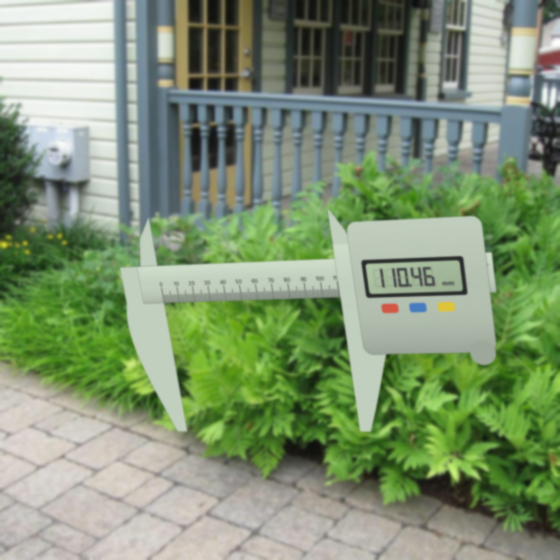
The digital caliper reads 110.46 mm
